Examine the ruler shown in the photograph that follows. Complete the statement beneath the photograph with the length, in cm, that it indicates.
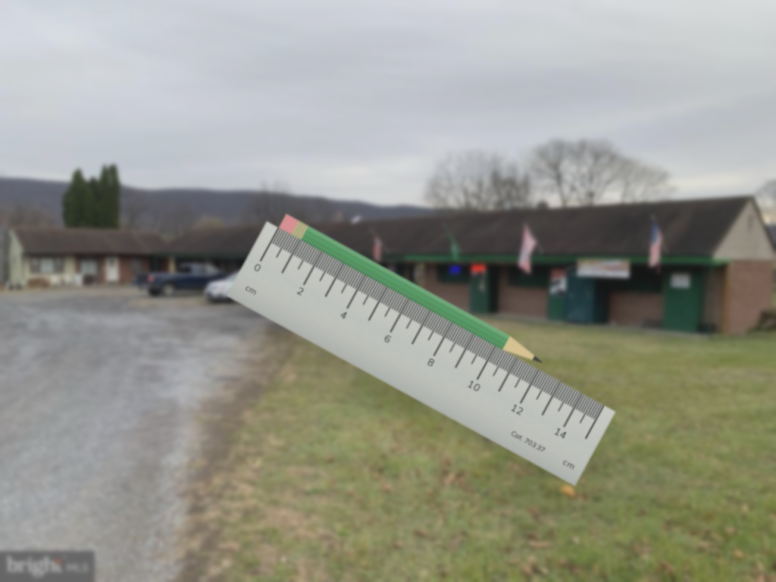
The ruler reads 12 cm
